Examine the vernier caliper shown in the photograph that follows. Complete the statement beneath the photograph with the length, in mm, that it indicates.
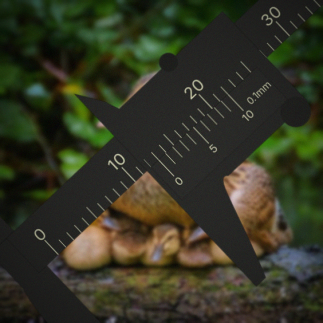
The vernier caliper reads 13.0 mm
